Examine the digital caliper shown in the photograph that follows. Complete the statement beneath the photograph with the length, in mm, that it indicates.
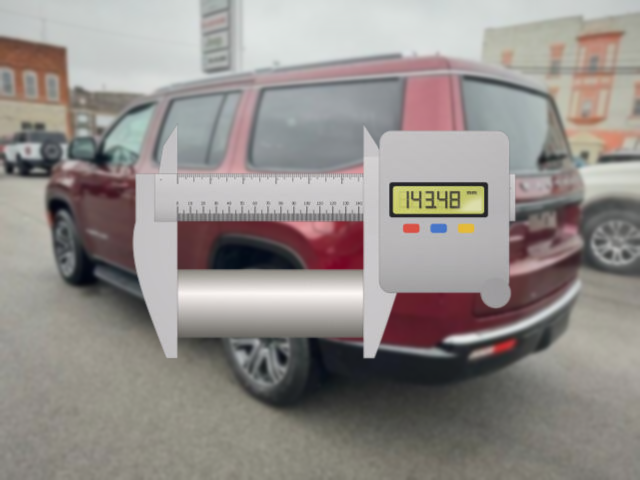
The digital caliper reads 143.48 mm
